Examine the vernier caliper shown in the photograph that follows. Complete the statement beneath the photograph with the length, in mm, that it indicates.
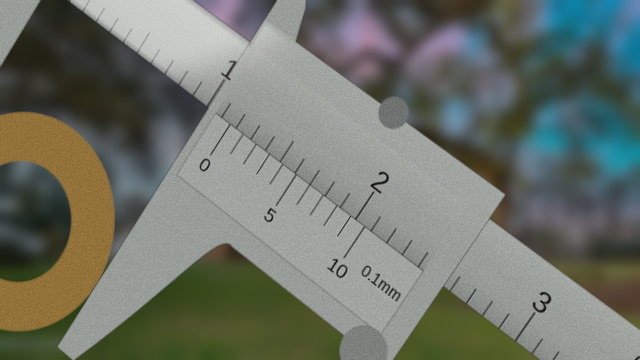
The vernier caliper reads 11.6 mm
